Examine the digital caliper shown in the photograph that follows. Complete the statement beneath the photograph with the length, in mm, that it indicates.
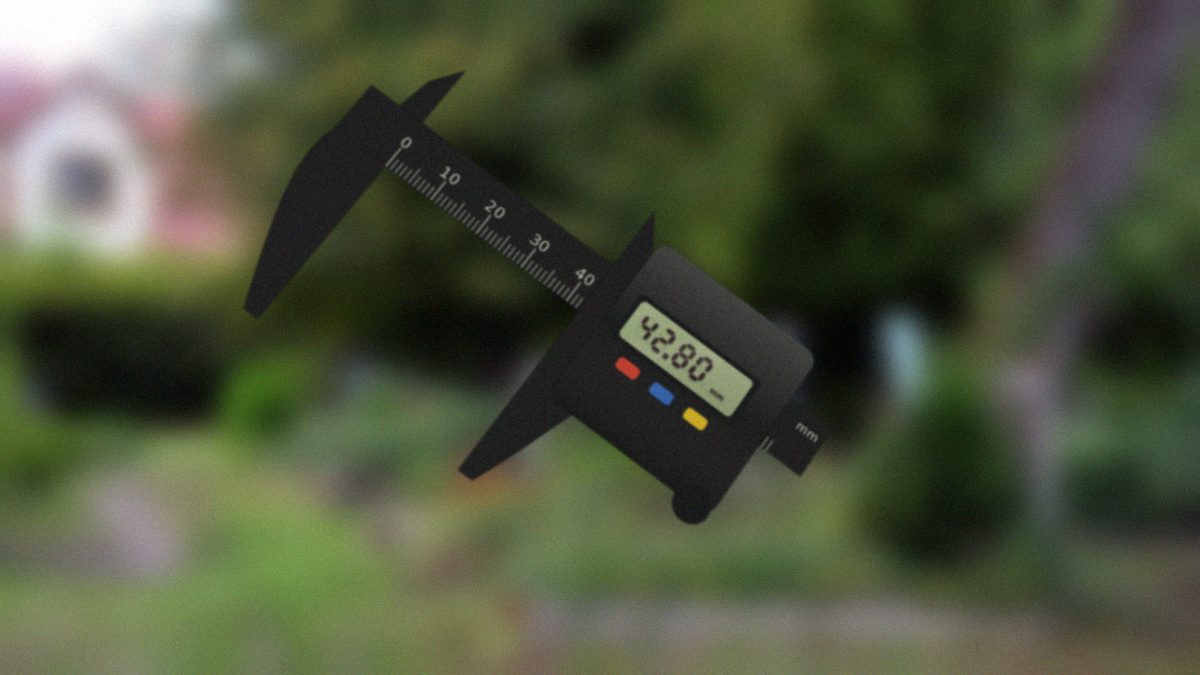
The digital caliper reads 42.80 mm
